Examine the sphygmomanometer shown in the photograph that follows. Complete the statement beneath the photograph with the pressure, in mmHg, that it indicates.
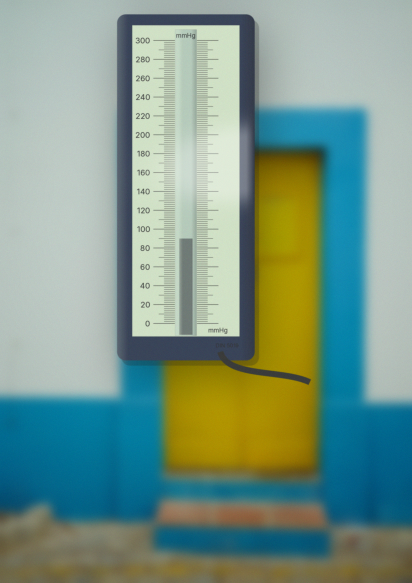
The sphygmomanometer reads 90 mmHg
